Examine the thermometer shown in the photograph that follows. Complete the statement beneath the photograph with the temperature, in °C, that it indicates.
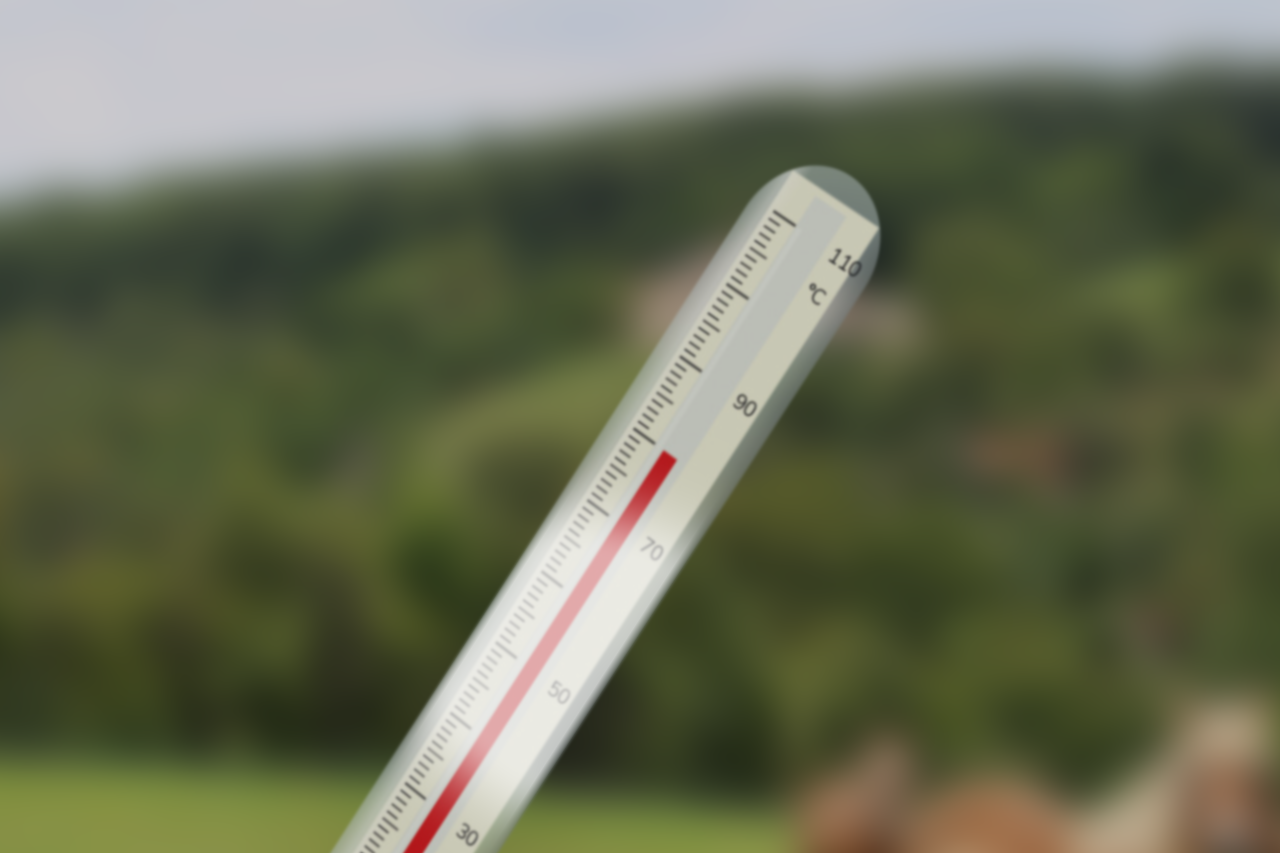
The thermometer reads 80 °C
